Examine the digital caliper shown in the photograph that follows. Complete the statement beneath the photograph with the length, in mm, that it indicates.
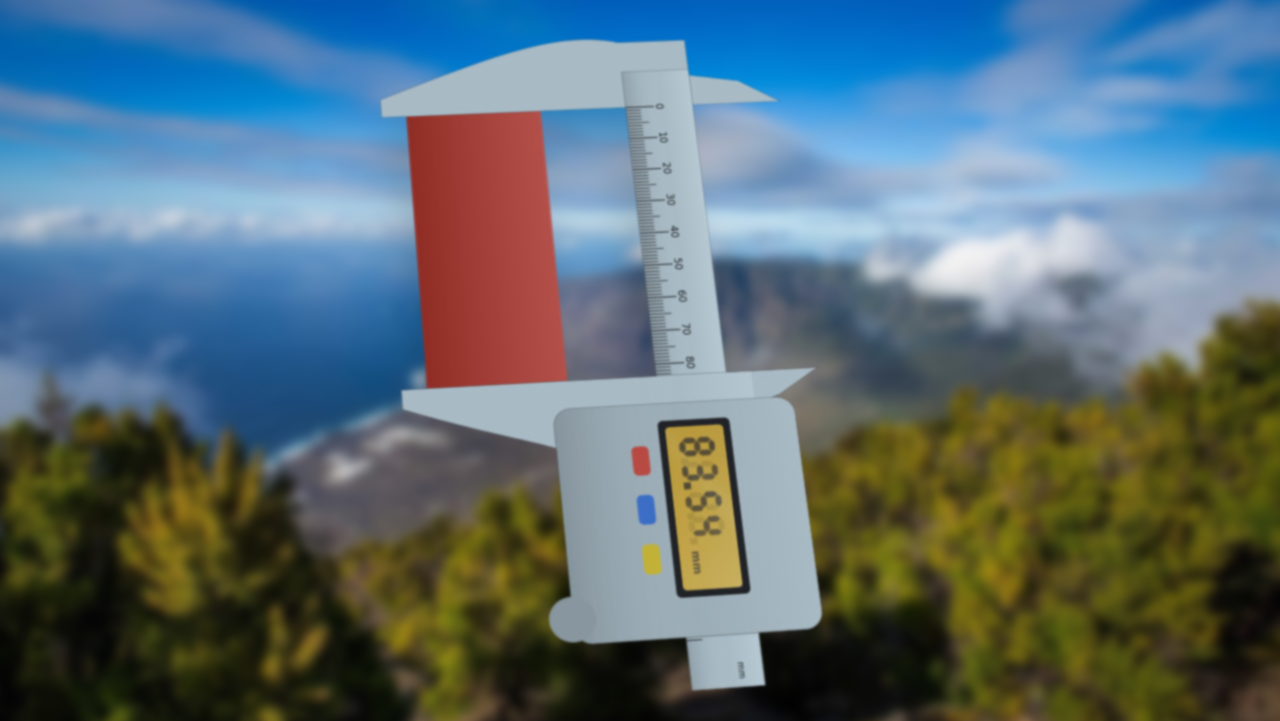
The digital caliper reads 83.54 mm
